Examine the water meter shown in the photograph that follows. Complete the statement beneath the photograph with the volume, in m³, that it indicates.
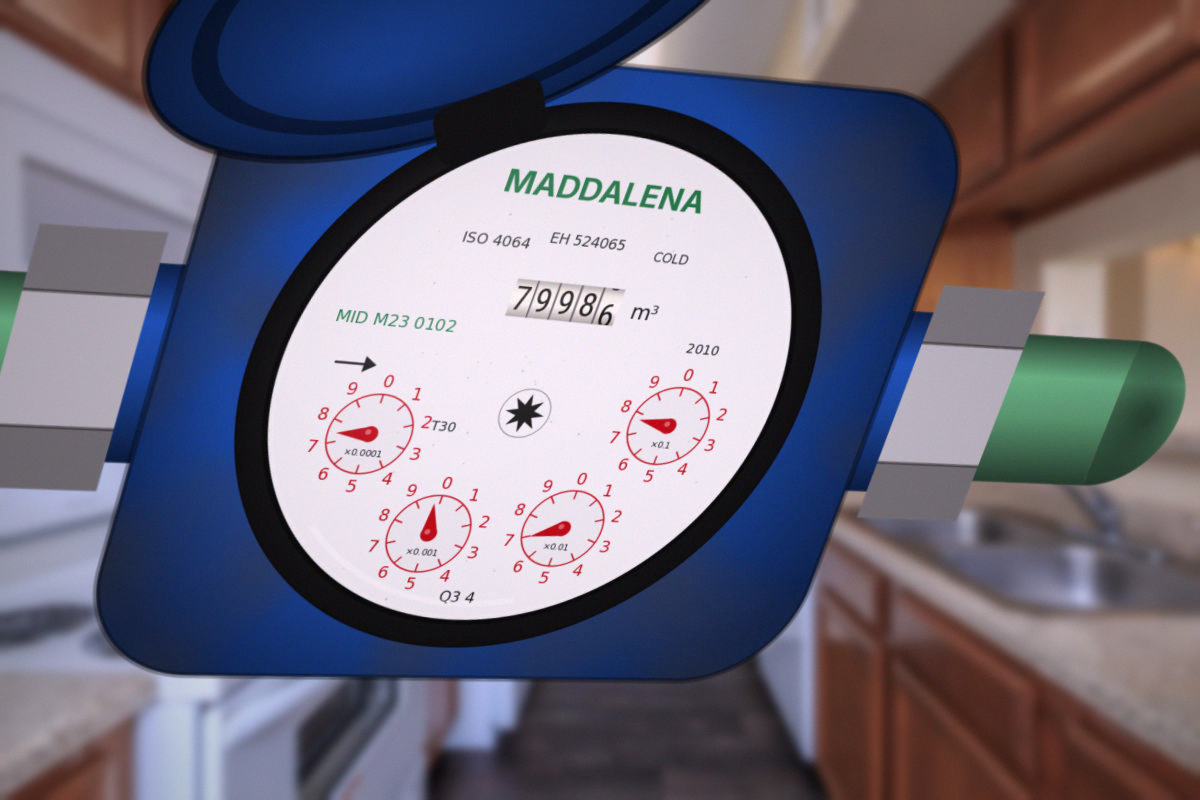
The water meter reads 79985.7697 m³
